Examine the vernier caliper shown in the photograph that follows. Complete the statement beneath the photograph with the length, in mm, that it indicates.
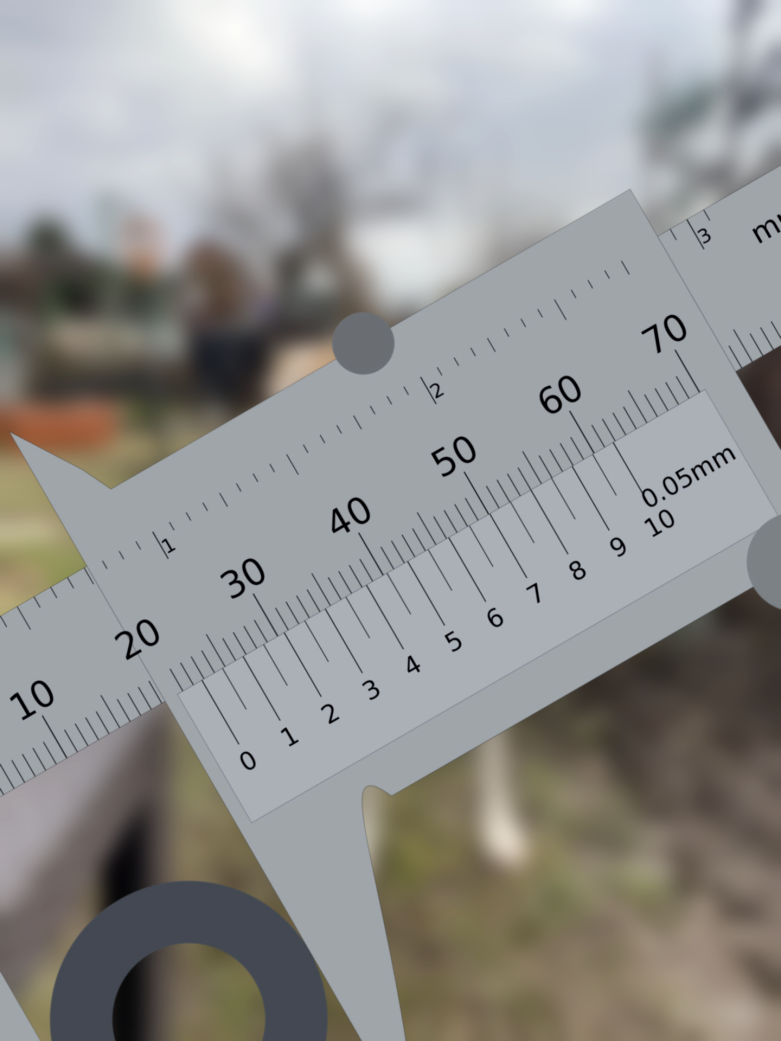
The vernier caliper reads 22.8 mm
